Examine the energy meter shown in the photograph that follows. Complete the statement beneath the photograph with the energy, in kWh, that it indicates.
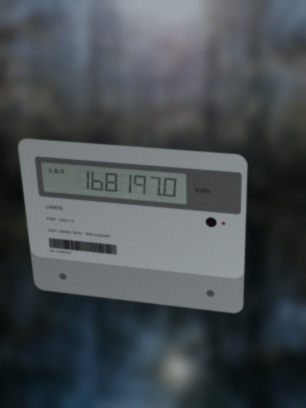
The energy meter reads 168197.0 kWh
